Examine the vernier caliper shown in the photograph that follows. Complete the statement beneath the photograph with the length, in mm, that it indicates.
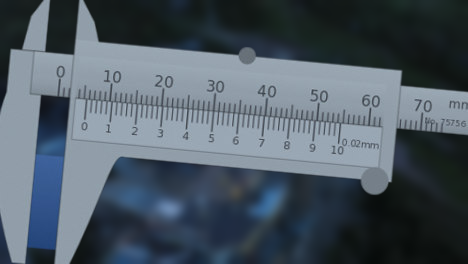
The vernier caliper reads 5.5 mm
